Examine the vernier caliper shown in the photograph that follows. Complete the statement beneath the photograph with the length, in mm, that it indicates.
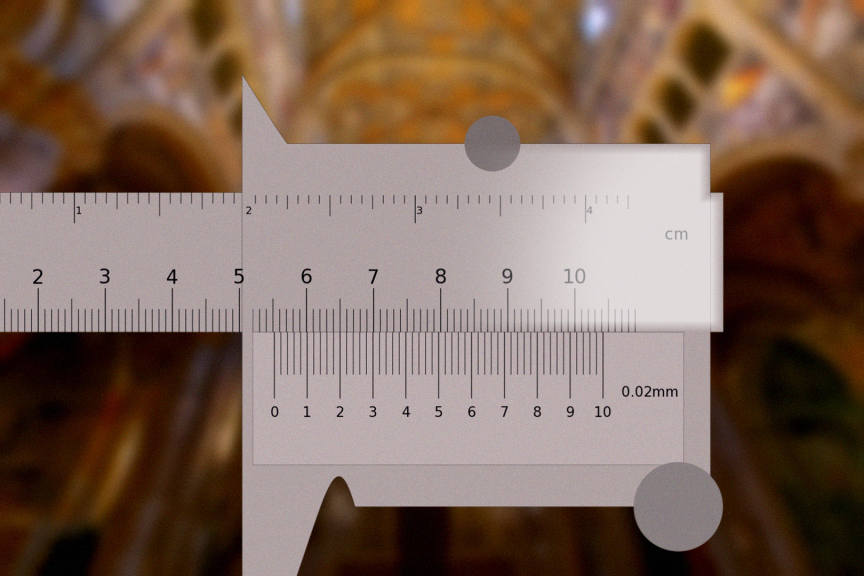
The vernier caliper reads 55.2 mm
